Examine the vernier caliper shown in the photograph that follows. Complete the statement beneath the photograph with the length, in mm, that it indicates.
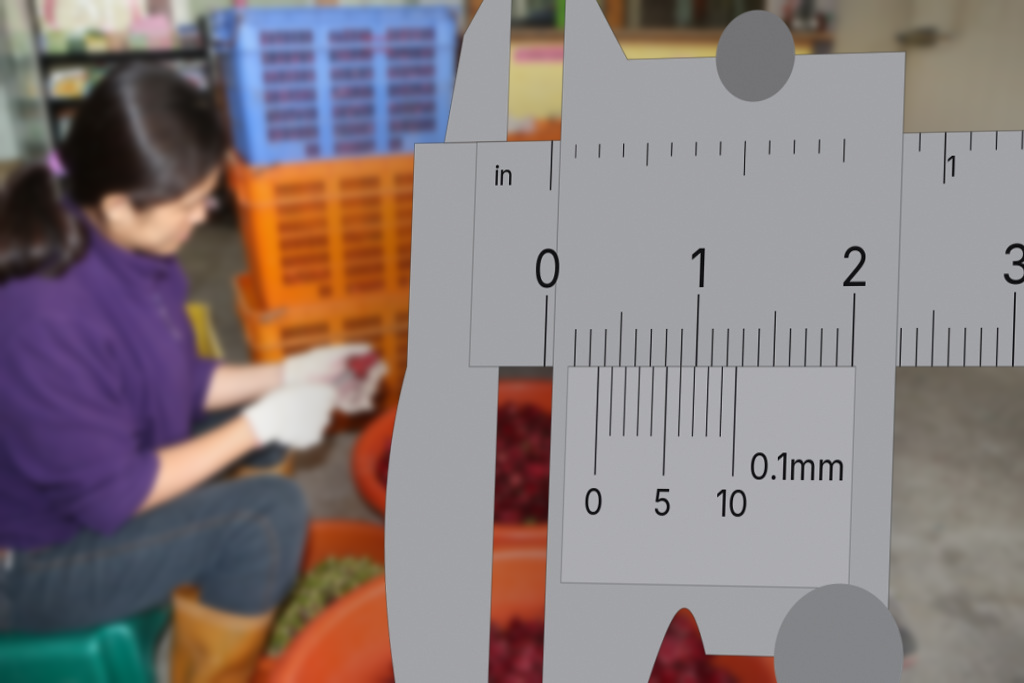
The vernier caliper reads 3.6 mm
